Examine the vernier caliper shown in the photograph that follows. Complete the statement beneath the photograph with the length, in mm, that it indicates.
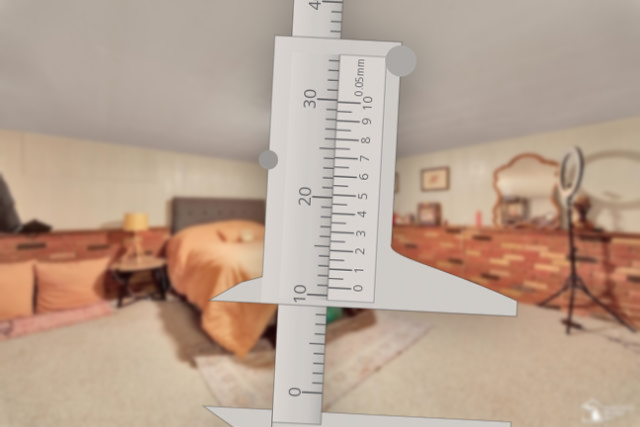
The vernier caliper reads 10.8 mm
